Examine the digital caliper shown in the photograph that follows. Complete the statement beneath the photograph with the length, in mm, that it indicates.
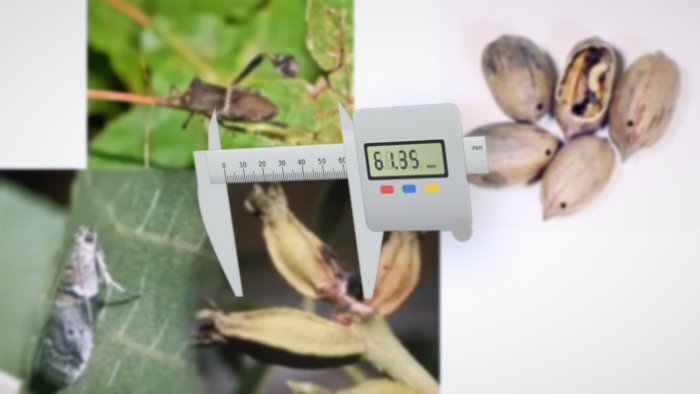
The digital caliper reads 61.35 mm
